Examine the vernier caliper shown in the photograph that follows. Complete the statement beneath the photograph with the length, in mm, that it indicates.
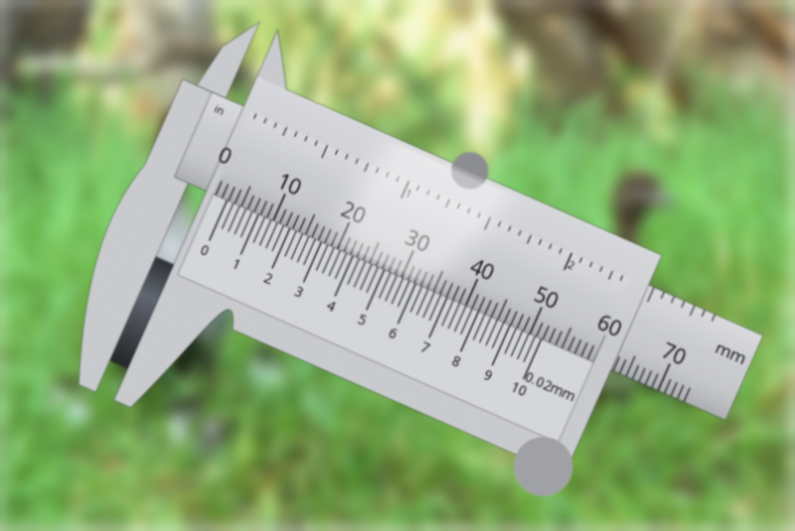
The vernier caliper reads 2.8 mm
